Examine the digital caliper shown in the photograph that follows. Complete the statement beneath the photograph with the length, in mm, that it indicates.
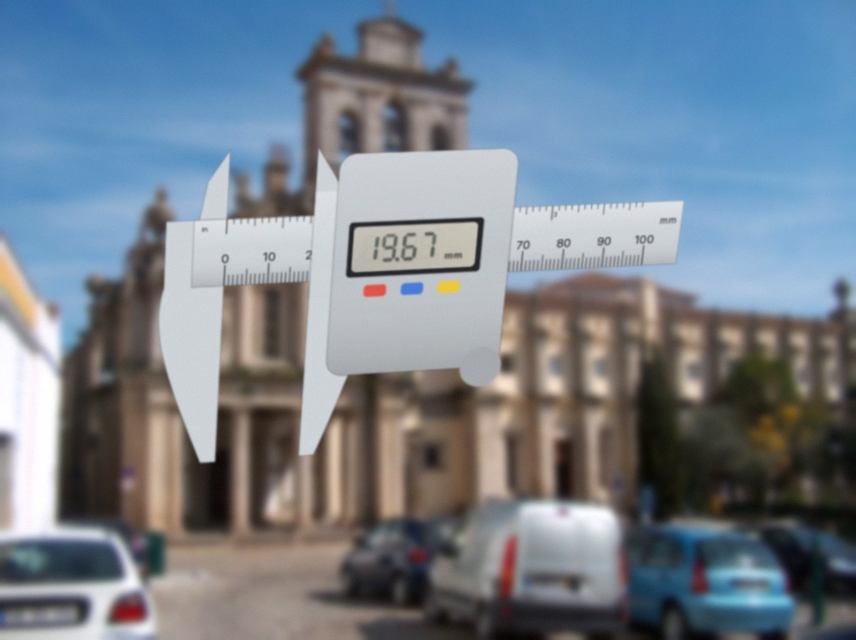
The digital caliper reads 19.67 mm
